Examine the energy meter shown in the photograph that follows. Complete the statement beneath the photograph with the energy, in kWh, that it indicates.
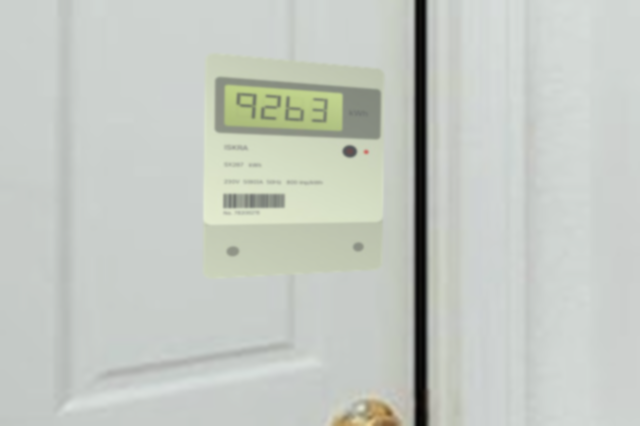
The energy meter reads 9263 kWh
